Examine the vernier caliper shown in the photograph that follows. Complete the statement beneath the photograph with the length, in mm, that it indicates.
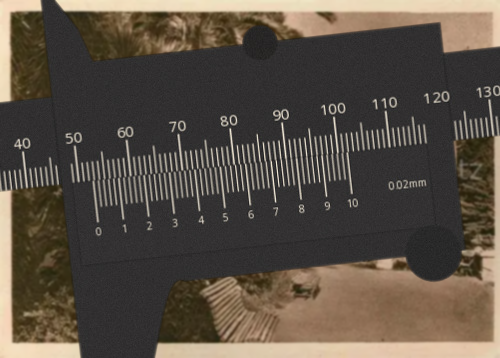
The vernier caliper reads 52.8 mm
